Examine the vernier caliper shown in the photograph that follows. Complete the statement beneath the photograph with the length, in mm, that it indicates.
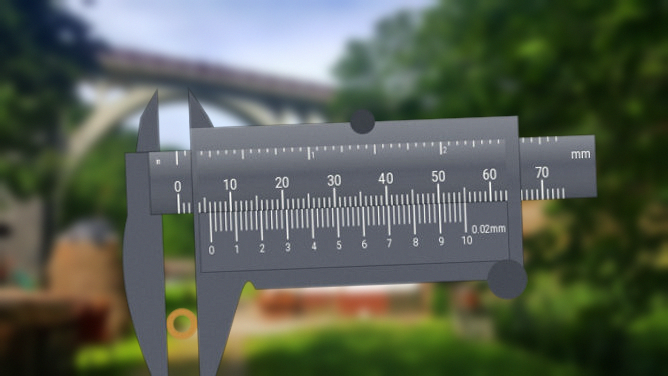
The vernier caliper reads 6.0 mm
